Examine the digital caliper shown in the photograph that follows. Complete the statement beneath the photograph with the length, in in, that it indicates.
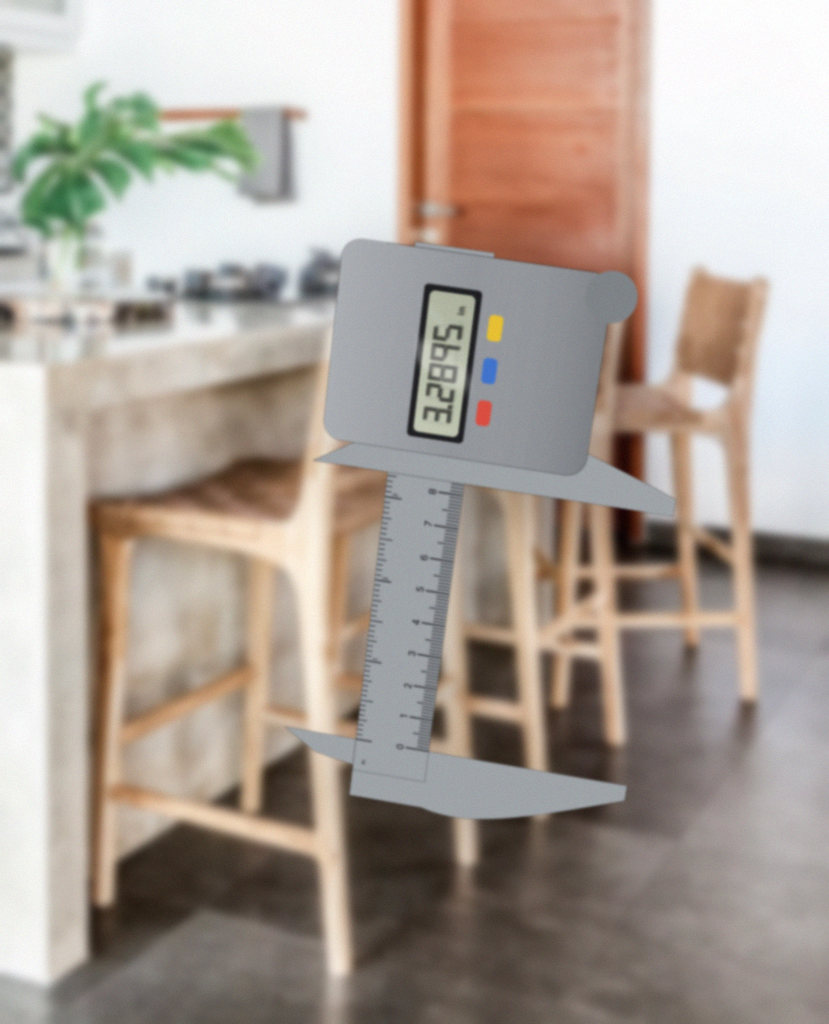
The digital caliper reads 3.2895 in
